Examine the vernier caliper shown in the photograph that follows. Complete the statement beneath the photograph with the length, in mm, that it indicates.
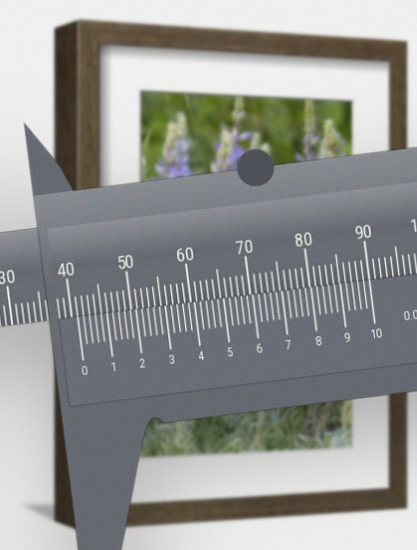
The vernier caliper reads 41.0 mm
